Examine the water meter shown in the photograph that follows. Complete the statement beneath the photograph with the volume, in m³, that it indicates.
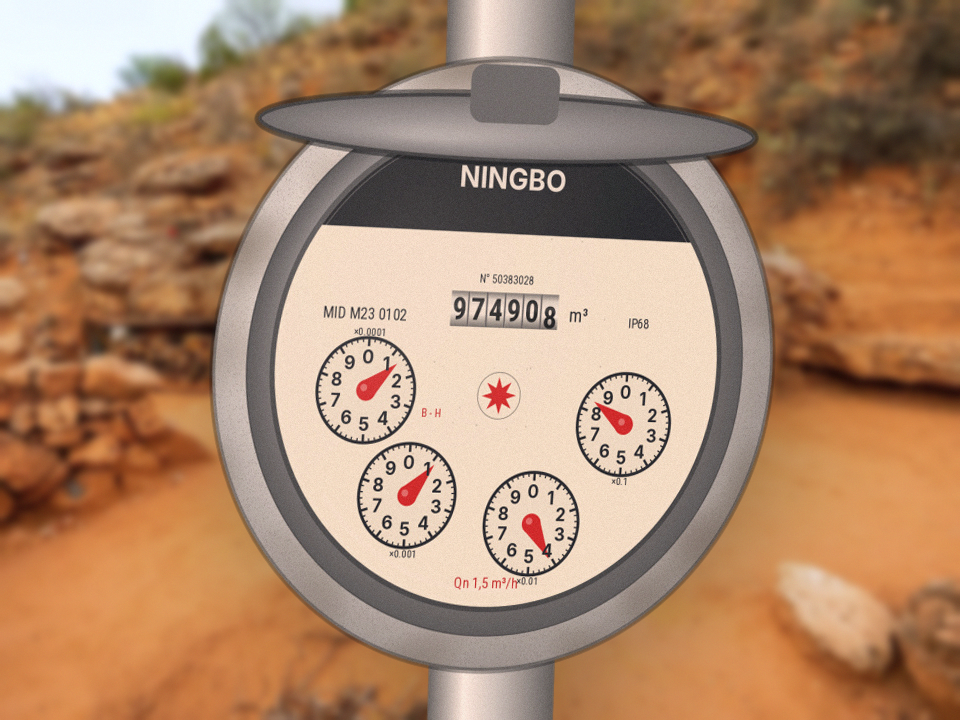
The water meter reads 974907.8411 m³
